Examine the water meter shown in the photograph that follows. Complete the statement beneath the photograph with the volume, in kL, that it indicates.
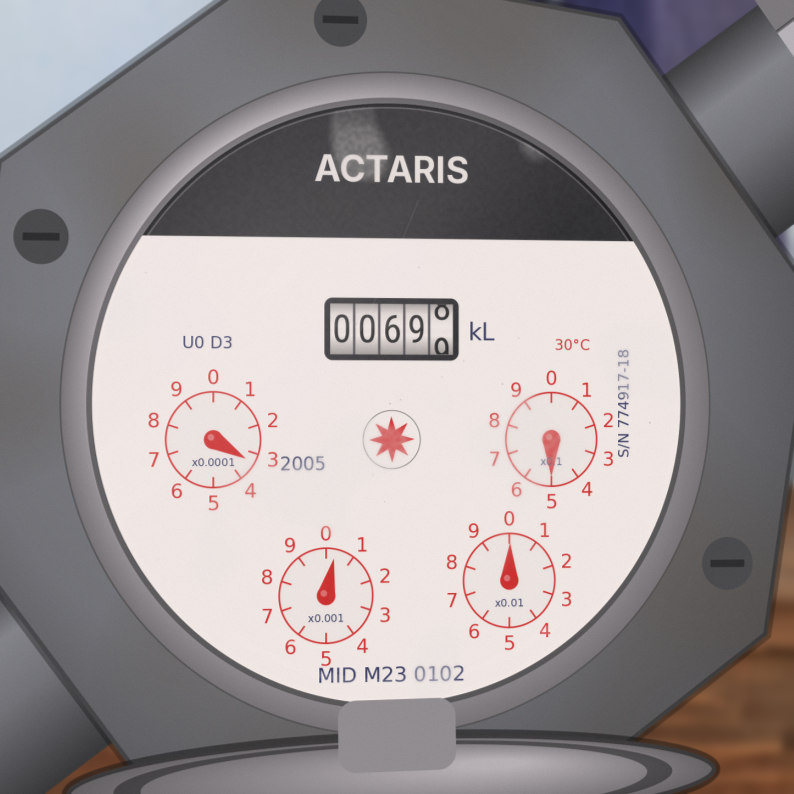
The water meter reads 698.5003 kL
